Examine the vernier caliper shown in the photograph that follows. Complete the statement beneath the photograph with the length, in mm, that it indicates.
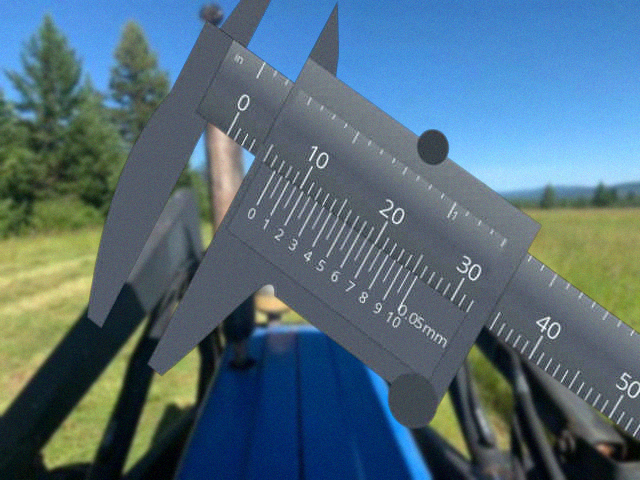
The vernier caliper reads 6.6 mm
